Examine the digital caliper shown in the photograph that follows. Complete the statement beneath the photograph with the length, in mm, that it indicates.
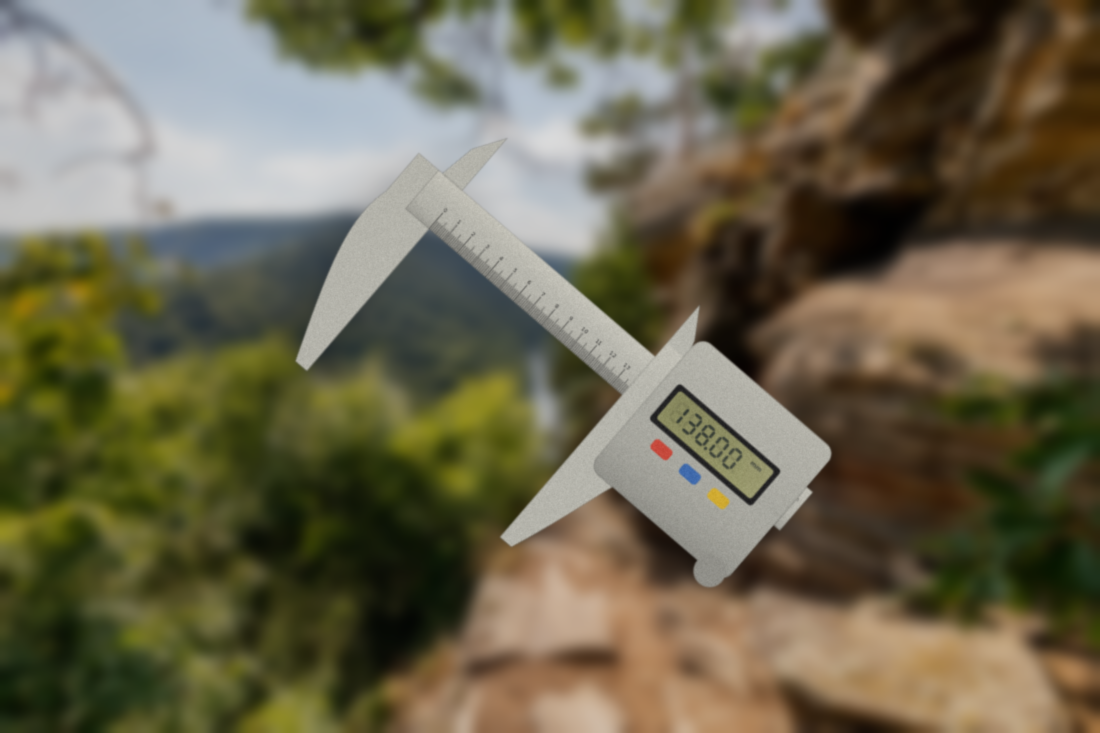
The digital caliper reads 138.00 mm
